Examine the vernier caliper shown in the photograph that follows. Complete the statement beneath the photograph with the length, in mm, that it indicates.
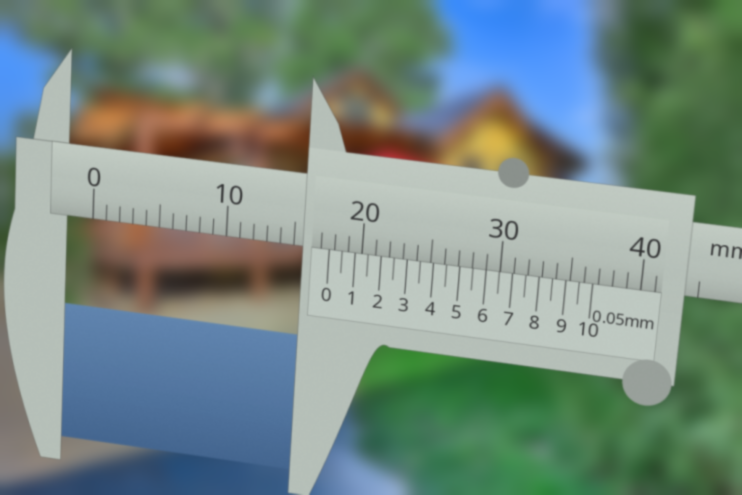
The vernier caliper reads 17.6 mm
